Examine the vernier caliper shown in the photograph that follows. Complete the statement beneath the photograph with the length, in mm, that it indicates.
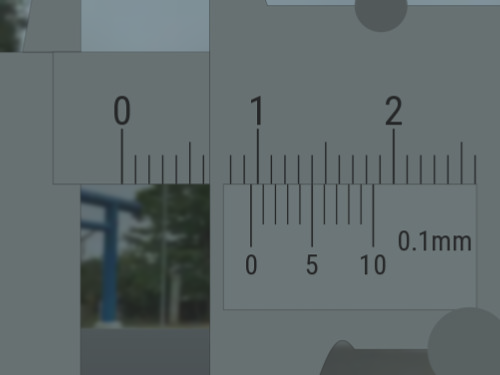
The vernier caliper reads 9.5 mm
